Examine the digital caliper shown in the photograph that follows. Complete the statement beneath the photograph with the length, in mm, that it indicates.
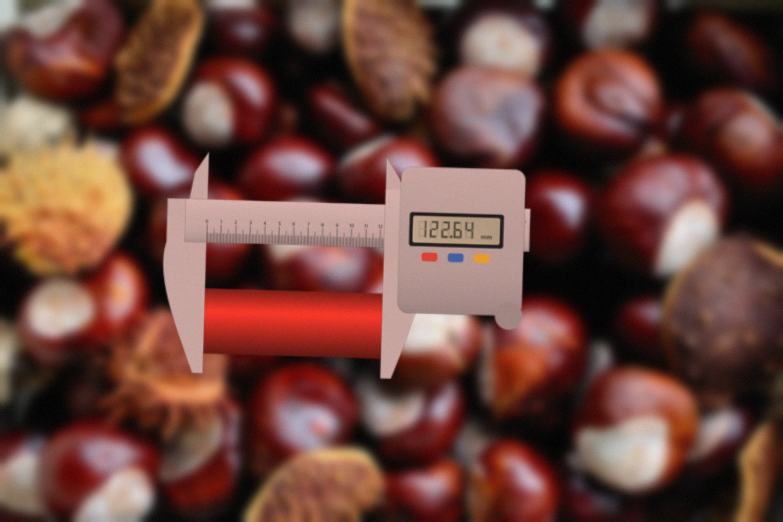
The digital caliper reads 122.64 mm
